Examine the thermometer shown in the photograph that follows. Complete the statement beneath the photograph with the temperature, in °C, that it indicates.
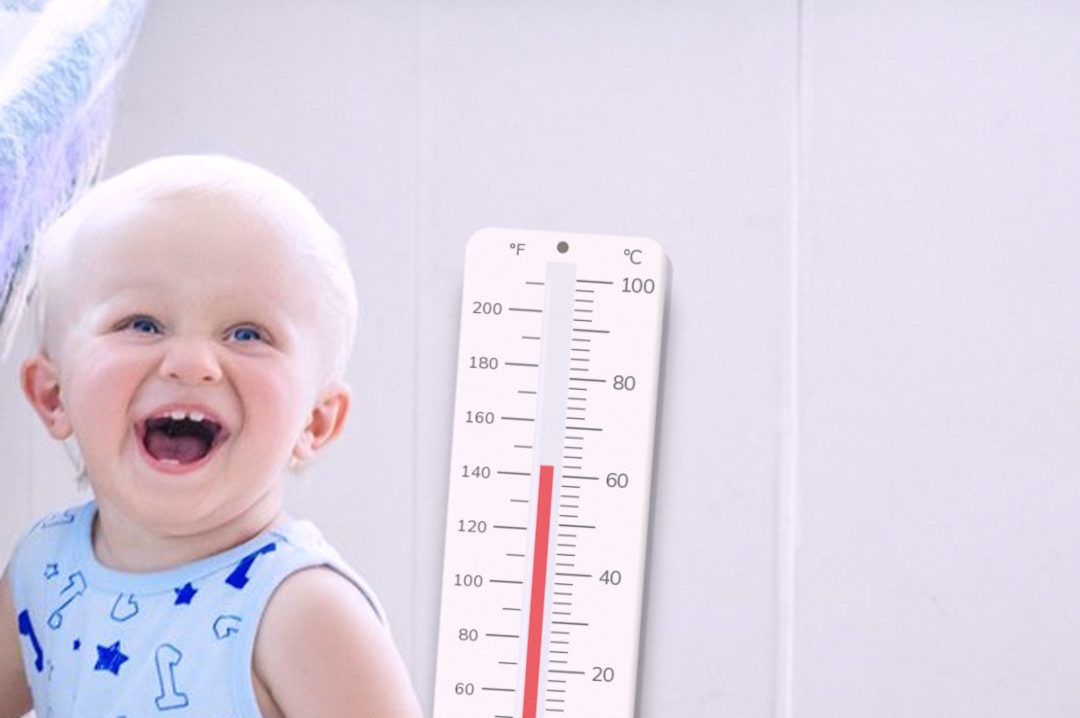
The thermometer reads 62 °C
